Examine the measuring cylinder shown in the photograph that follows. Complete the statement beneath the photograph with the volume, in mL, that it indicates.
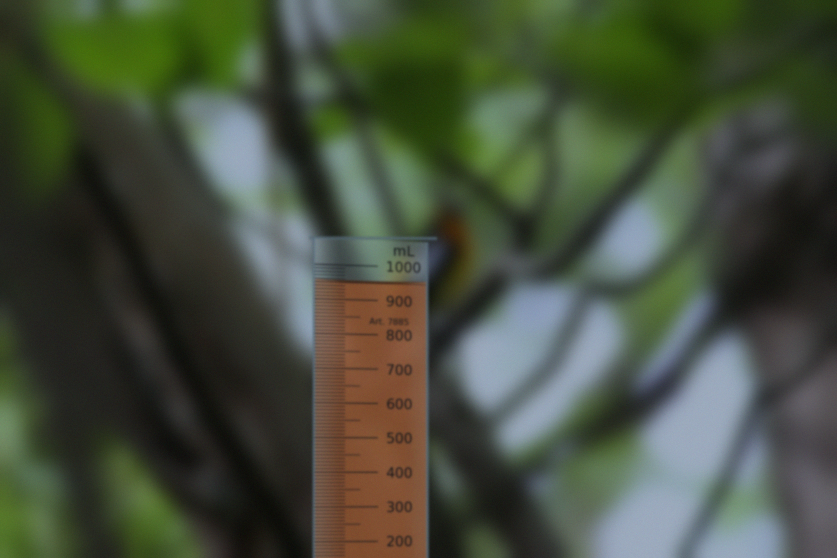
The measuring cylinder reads 950 mL
